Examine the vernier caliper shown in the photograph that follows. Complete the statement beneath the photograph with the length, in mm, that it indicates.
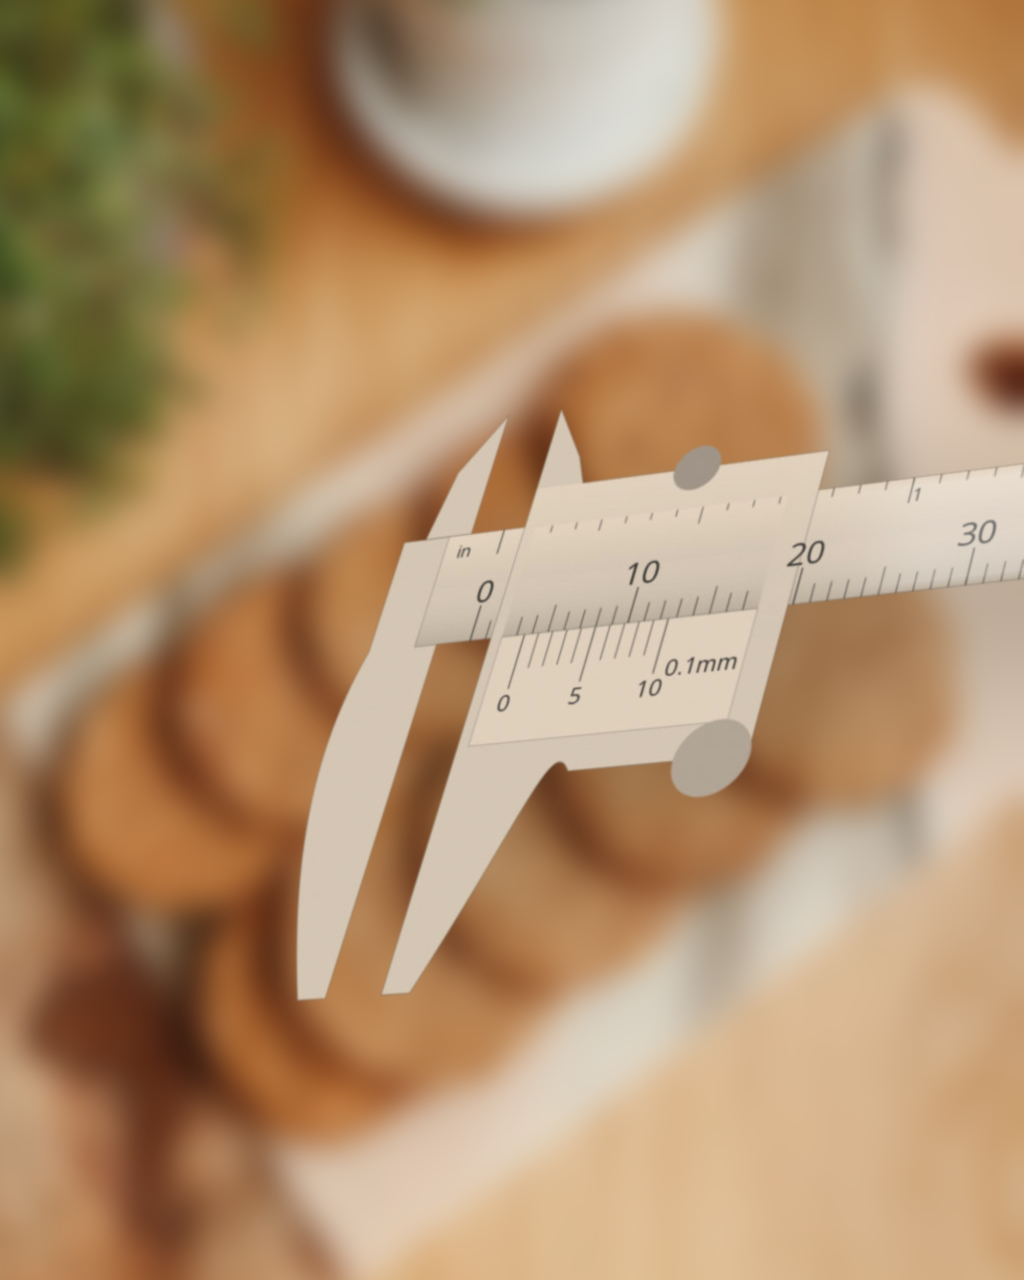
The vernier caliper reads 3.5 mm
